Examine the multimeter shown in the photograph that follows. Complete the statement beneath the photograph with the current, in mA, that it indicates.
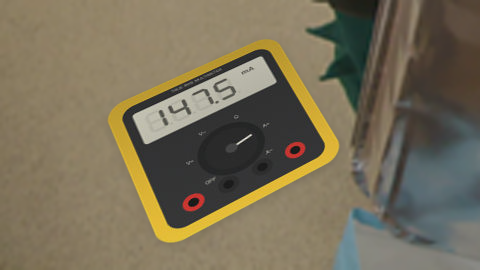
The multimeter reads 147.5 mA
